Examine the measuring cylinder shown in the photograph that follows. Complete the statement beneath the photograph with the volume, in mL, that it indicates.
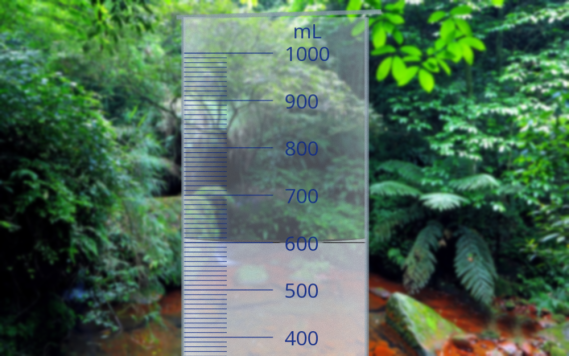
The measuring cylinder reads 600 mL
